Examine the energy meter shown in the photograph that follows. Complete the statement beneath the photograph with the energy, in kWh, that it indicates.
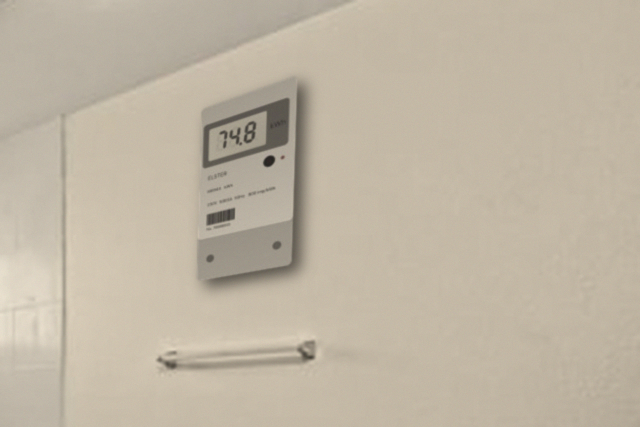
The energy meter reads 74.8 kWh
